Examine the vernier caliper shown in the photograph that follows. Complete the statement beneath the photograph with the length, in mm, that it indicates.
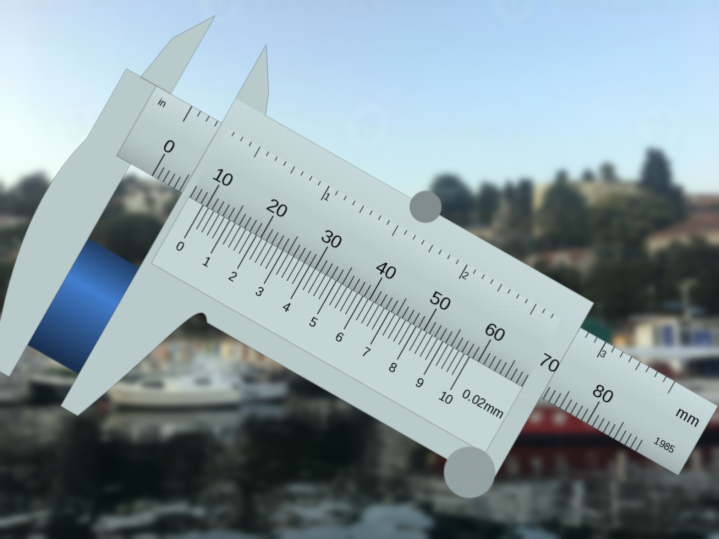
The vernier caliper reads 9.4 mm
